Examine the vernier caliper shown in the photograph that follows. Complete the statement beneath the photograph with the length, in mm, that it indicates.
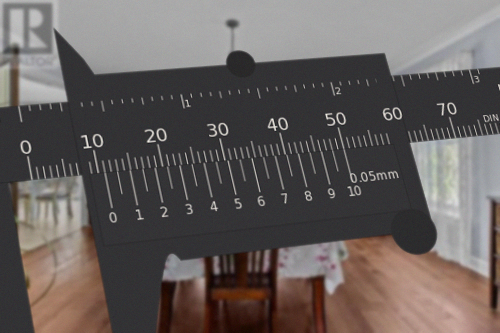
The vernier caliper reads 11.0 mm
